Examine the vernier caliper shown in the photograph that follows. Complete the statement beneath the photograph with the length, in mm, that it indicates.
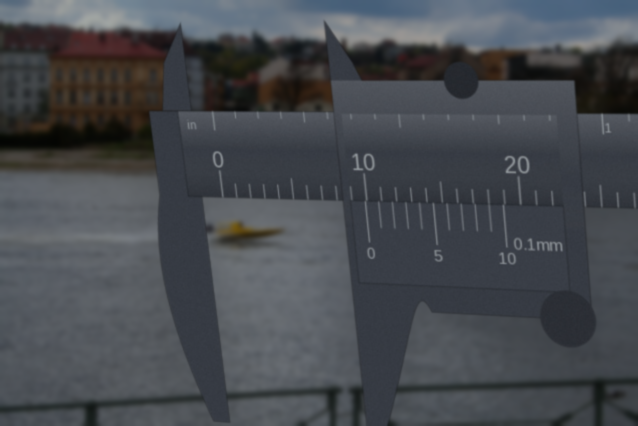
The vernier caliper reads 9.9 mm
